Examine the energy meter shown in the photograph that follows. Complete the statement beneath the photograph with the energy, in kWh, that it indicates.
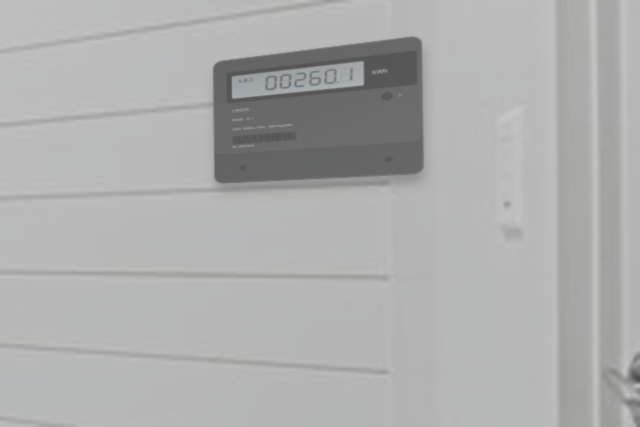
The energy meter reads 260.1 kWh
